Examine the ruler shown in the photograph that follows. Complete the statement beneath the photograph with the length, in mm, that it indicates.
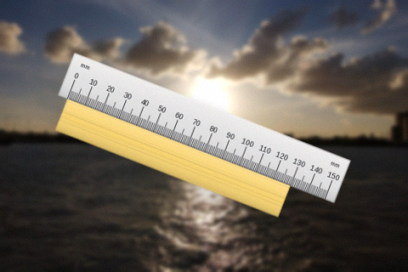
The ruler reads 130 mm
